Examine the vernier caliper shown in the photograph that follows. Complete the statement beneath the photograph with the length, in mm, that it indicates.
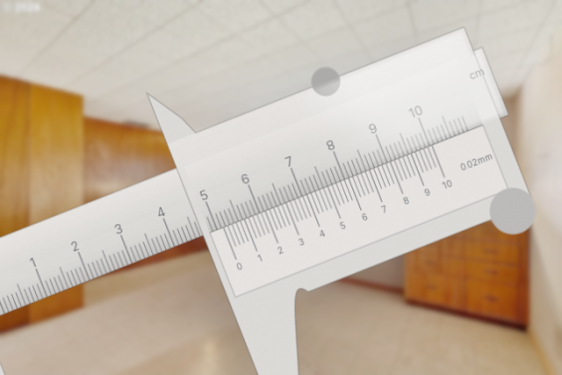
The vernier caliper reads 51.5 mm
